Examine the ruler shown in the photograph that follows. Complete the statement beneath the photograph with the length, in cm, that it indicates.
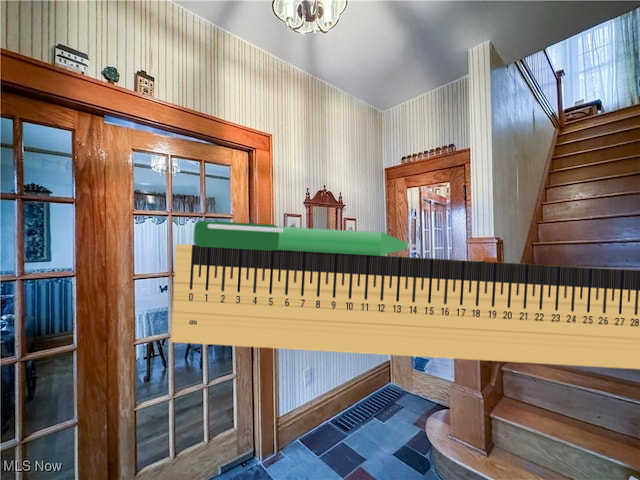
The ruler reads 14 cm
